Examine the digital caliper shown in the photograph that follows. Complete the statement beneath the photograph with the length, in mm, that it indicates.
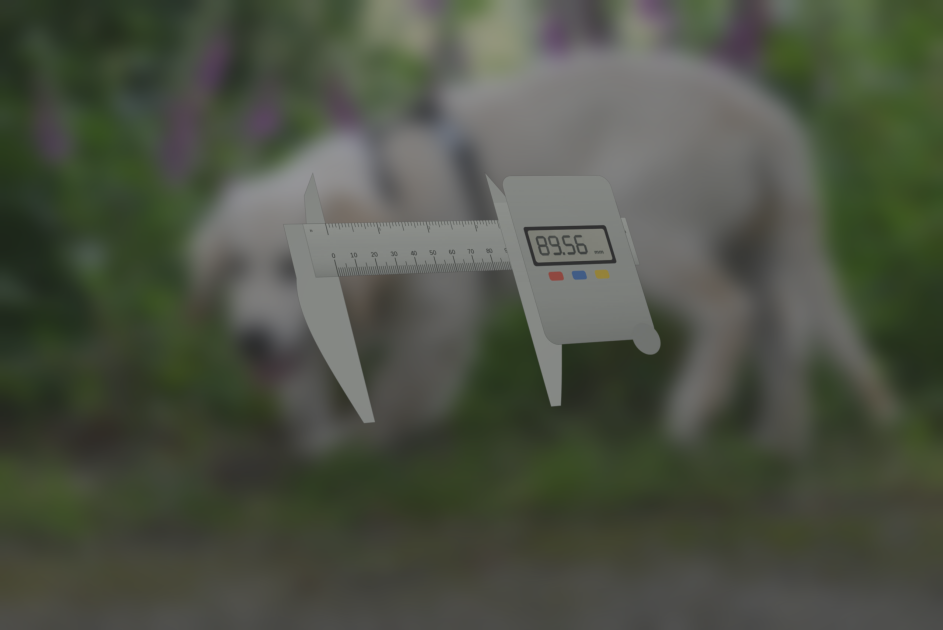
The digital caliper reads 89.56 mm
